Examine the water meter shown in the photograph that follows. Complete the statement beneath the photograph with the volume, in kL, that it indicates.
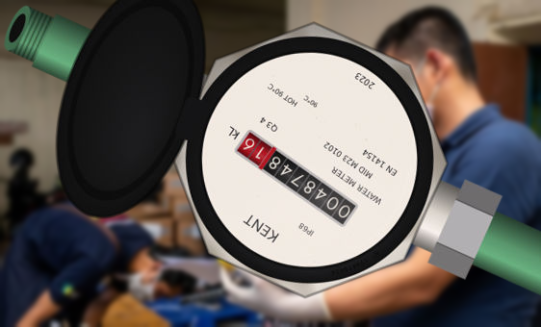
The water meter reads 48748.16 kL
